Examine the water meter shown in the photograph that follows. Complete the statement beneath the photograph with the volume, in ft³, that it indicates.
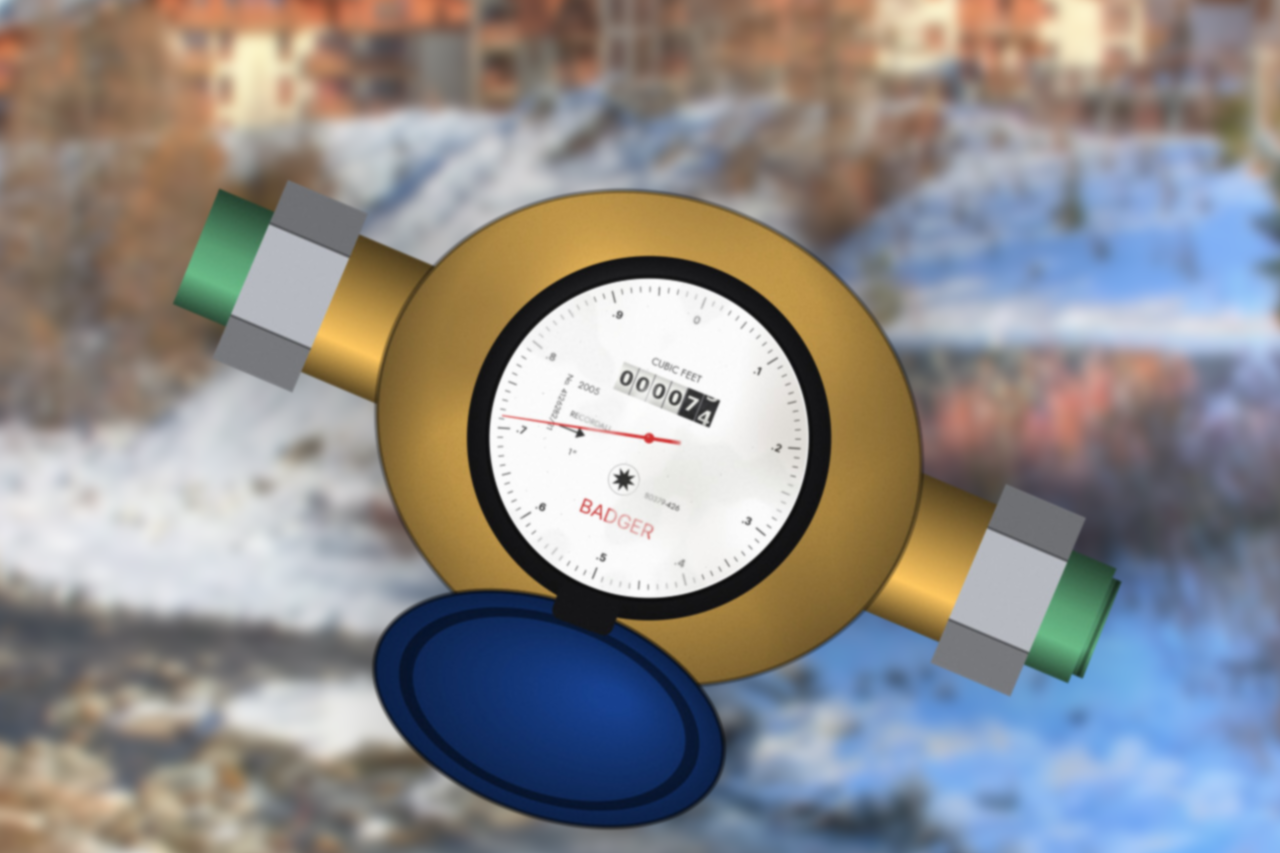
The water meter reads 73.71 ft³
